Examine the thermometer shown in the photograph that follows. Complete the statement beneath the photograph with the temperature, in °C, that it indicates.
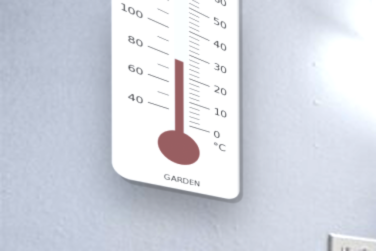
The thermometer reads 26 °C
